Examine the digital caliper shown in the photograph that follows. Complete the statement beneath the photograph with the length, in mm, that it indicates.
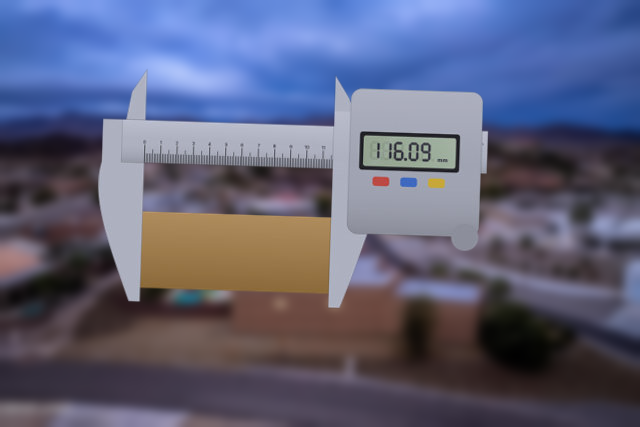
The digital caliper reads 116.09 mm
